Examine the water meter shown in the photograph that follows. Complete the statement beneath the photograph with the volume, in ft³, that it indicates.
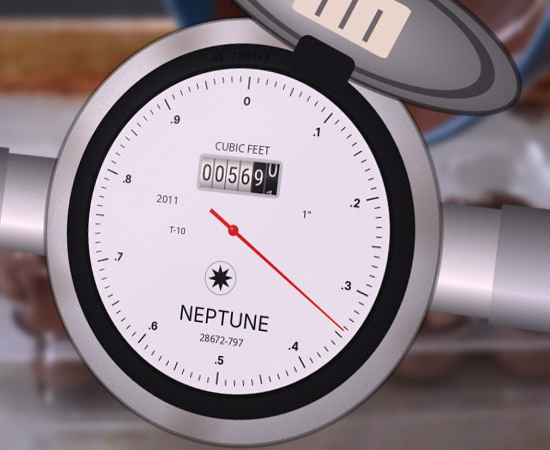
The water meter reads 5690.34 ft³
